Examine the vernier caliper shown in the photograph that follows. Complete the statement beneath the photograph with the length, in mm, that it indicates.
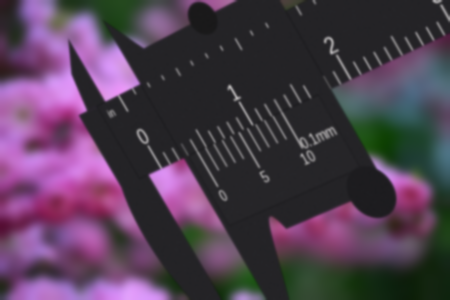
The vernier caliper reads 4.0 mm
